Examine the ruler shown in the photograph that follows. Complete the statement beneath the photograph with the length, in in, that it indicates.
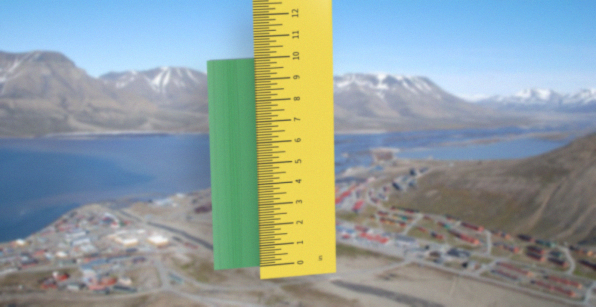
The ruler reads 10 in
